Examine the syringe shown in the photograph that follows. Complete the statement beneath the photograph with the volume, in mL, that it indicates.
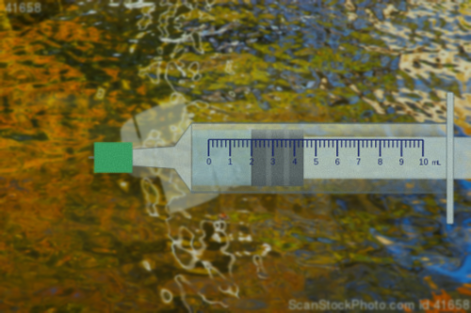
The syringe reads 2 mL
